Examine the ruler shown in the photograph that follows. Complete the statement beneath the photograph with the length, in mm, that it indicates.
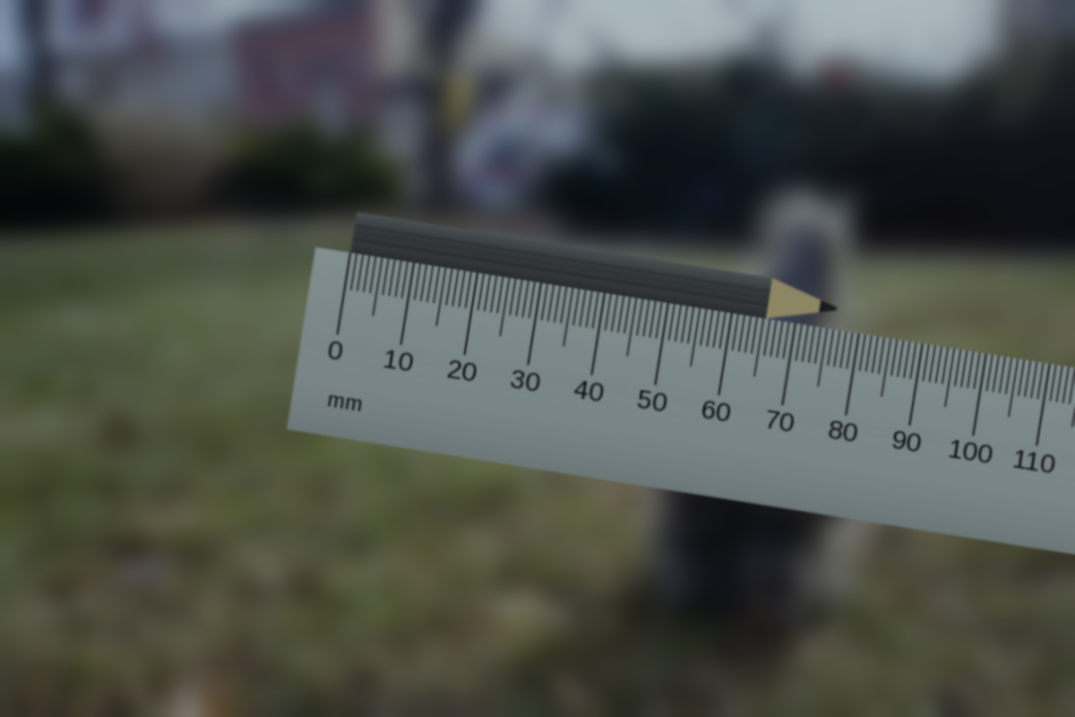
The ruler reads 76 mm
